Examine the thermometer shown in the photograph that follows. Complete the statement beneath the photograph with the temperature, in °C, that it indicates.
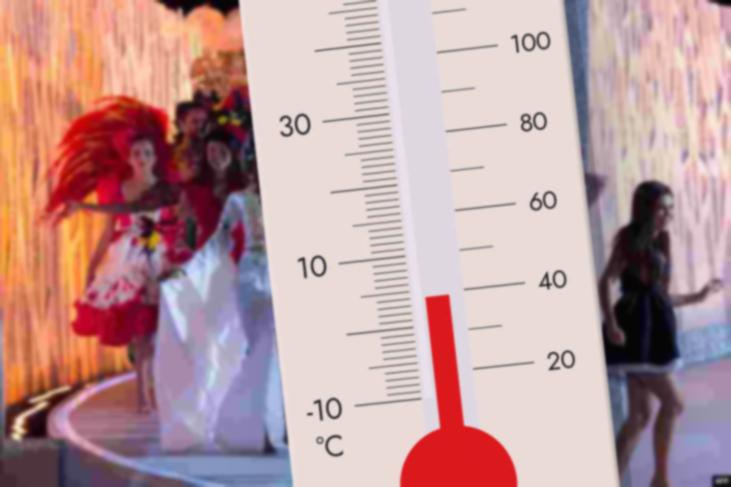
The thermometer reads 4 °C
